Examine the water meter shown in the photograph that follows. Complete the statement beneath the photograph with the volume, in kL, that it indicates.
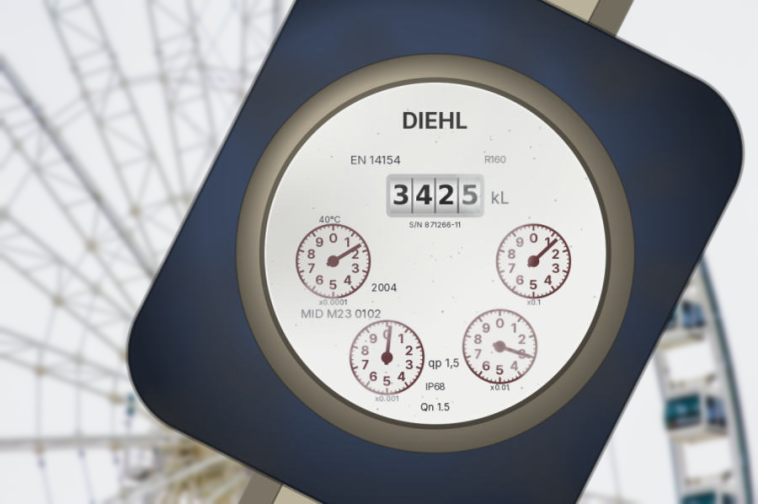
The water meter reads 3425.1301 kL
